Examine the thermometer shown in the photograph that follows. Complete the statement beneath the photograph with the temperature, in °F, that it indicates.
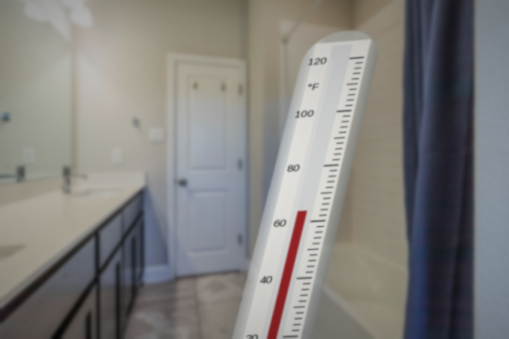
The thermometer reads 64 °F
